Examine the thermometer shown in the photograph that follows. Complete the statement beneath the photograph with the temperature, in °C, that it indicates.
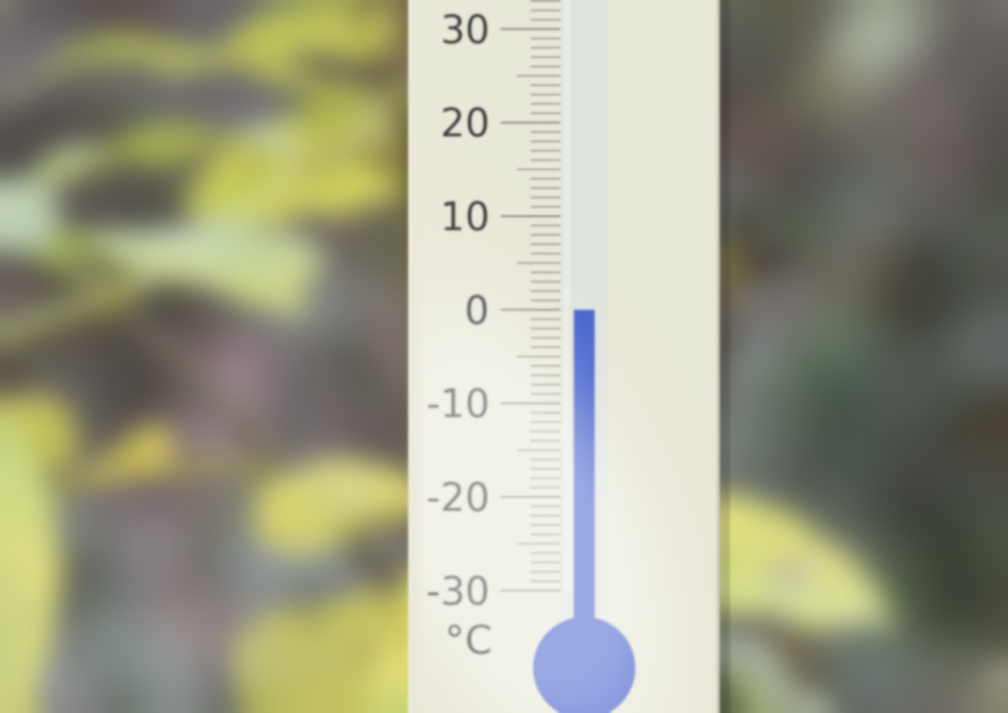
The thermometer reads 0 °C
